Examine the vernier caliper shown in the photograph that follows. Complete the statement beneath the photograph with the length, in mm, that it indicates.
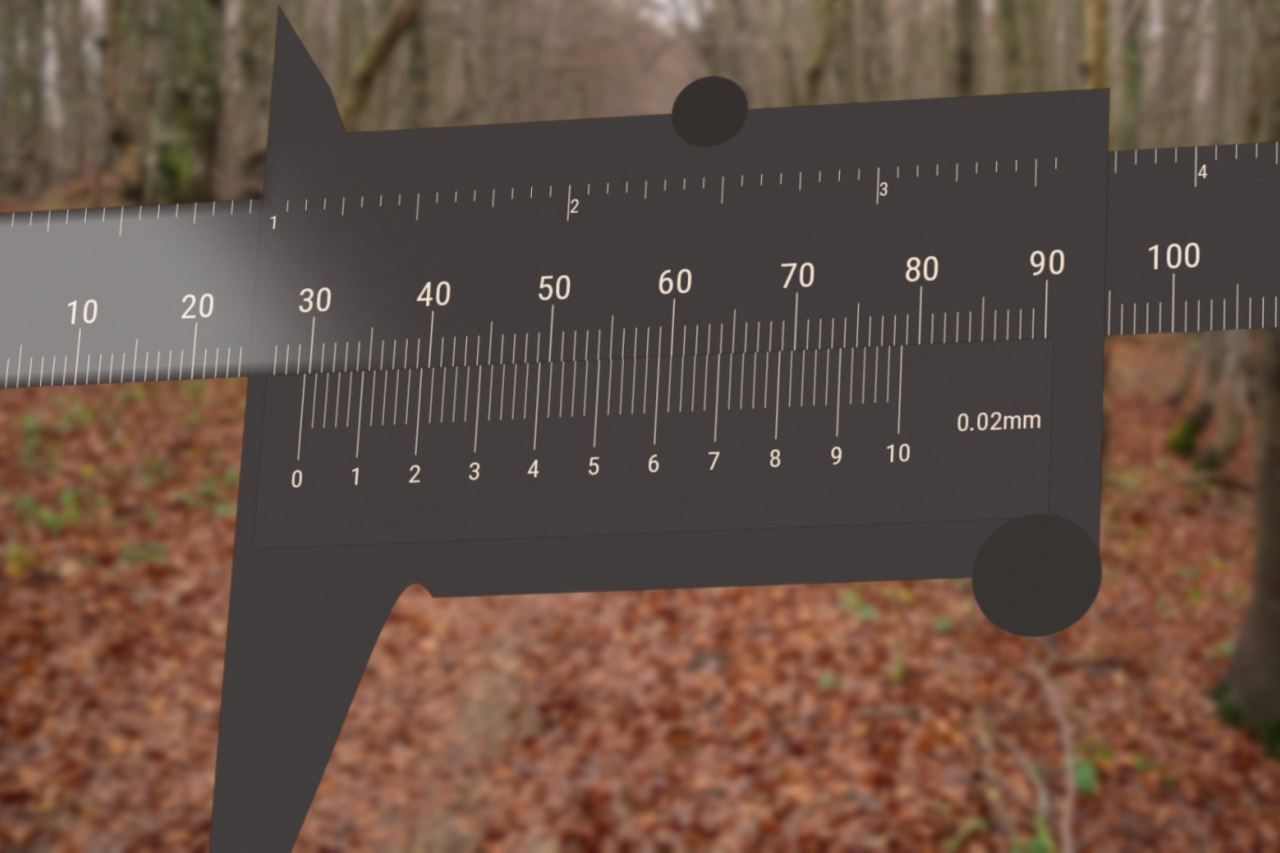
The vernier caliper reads 29.6 mm
